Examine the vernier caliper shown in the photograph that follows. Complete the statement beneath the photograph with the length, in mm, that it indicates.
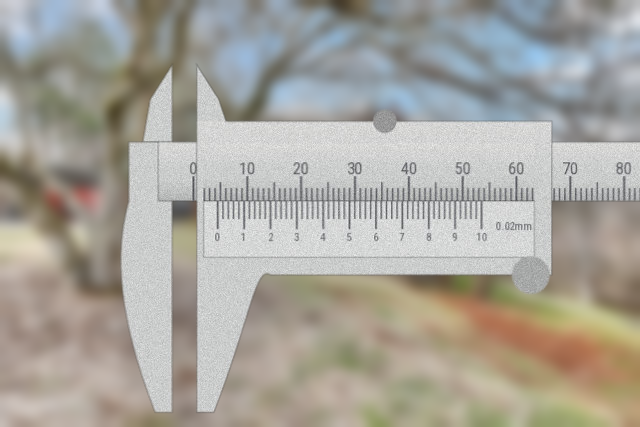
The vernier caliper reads 4.5 mm
